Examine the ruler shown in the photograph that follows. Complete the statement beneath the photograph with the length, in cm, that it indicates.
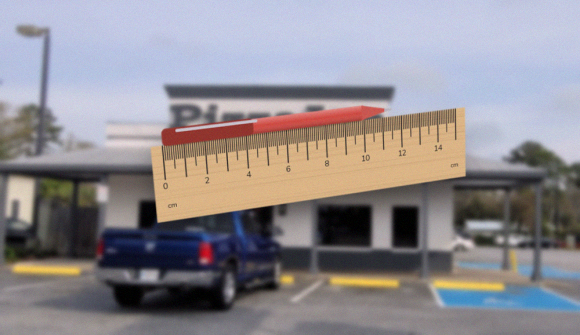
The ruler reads 11.5 cm
